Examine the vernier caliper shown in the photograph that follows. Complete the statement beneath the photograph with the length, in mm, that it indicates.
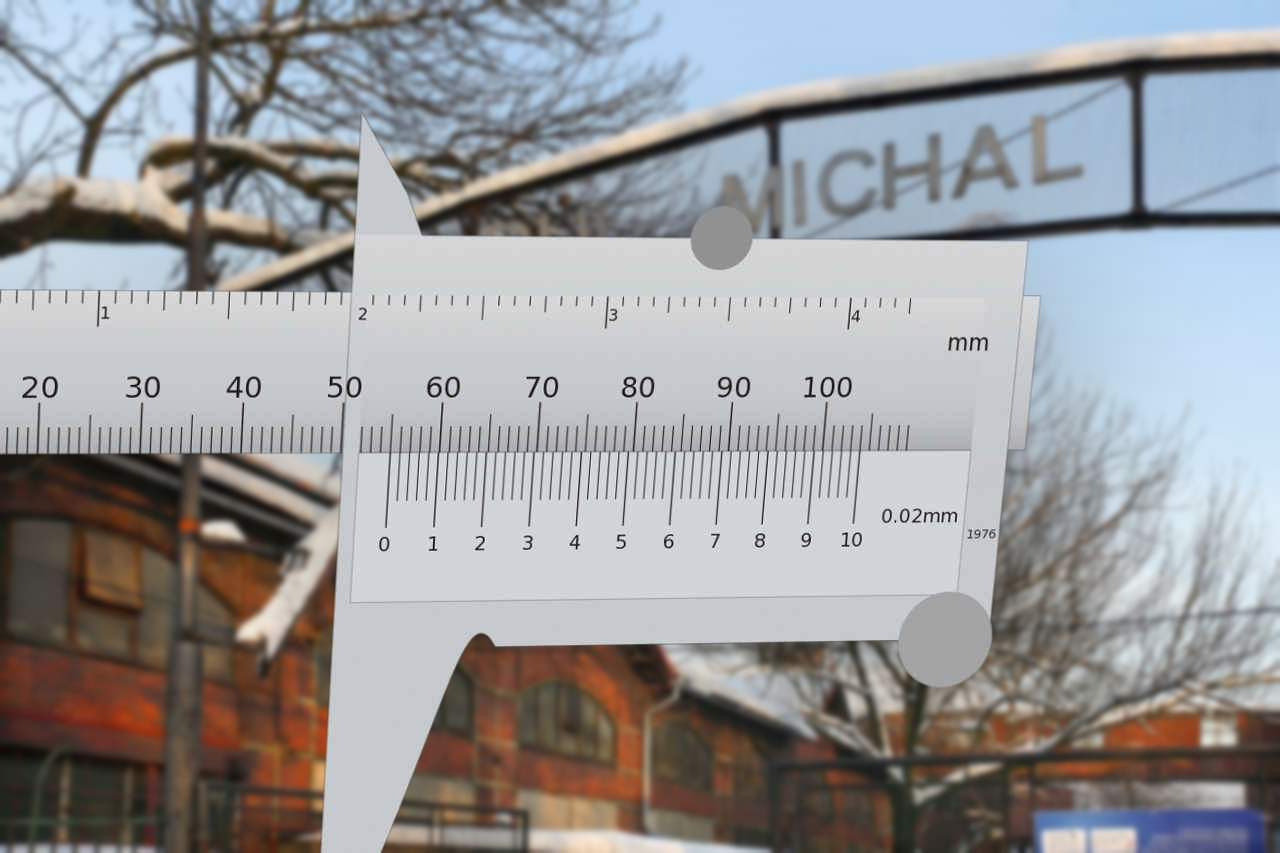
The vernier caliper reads 55.0 mm
